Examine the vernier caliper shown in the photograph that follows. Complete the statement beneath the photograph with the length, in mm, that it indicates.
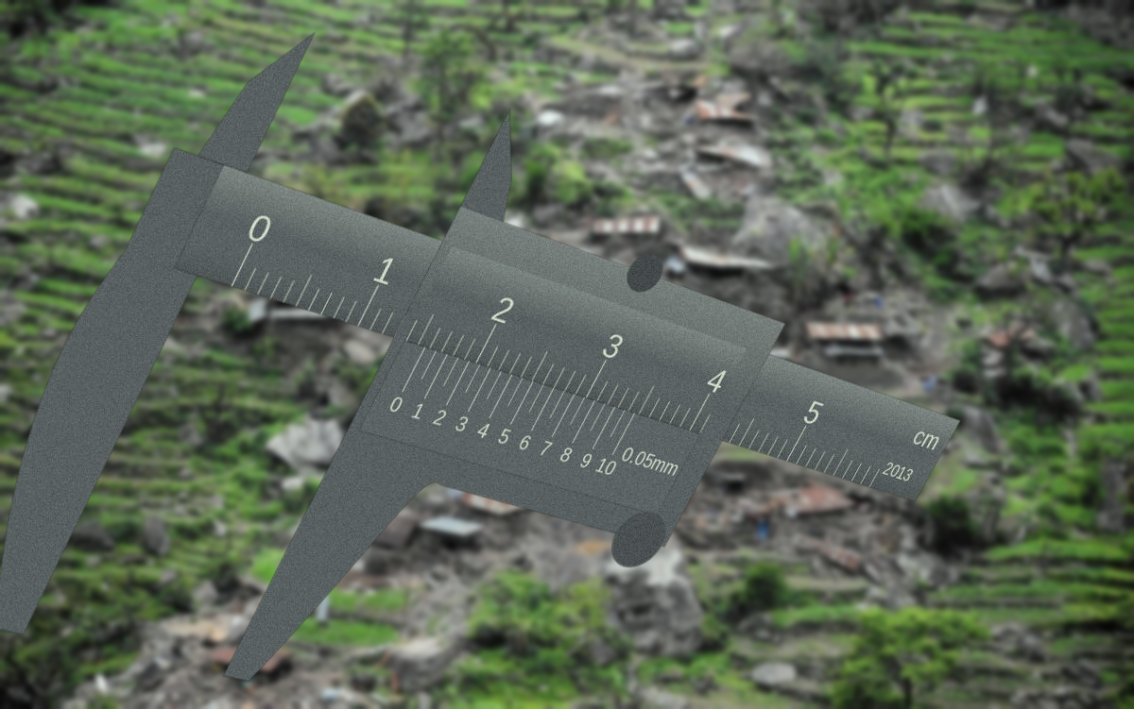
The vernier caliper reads 15.6 mm
